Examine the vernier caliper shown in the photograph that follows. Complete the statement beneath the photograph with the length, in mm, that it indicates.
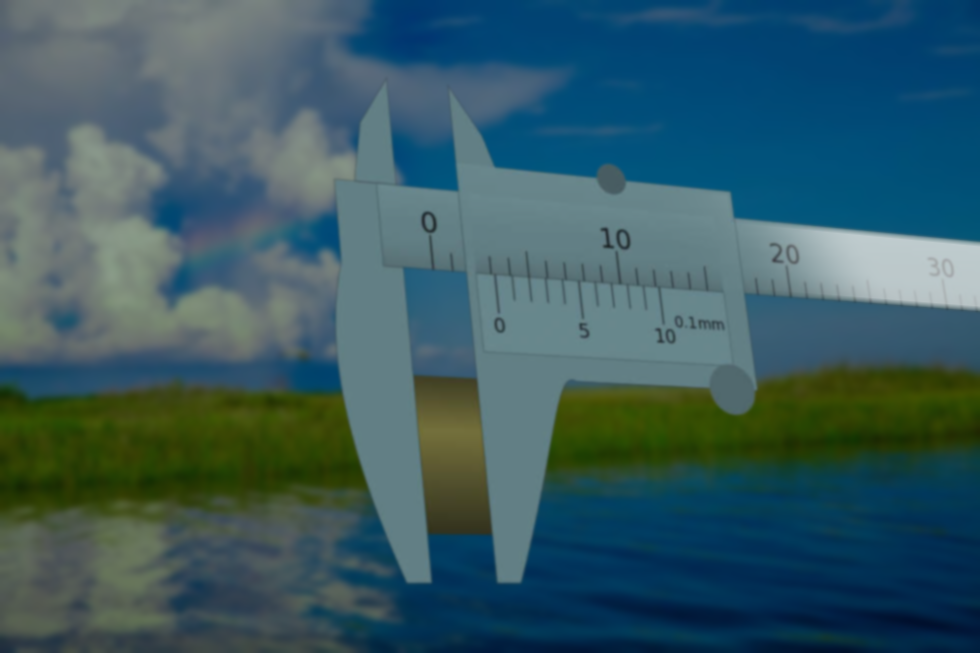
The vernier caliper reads 3.2 mm
